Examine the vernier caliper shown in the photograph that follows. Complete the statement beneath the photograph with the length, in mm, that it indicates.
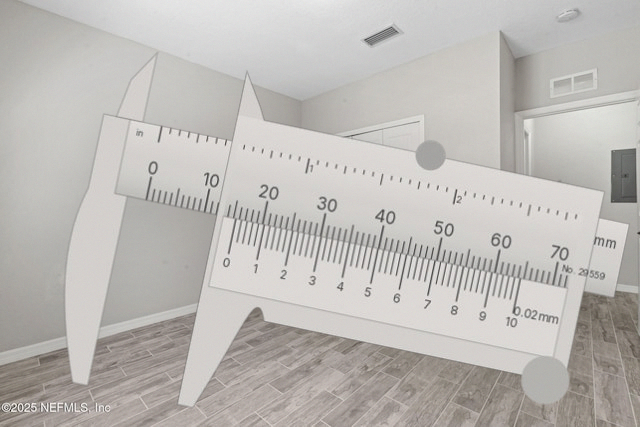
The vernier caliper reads 15.4 mm
